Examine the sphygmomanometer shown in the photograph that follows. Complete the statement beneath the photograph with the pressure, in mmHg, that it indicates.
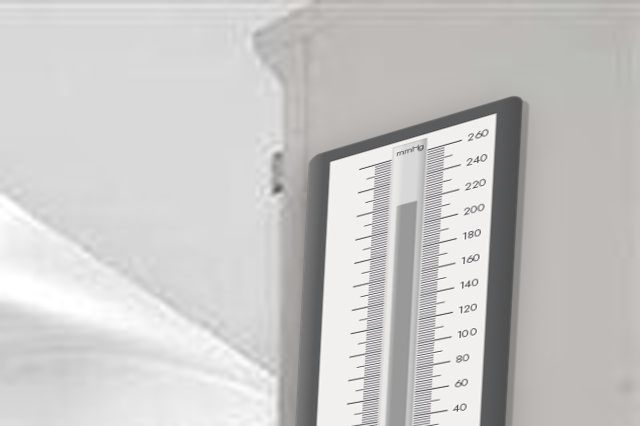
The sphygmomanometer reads 220 mmHg
